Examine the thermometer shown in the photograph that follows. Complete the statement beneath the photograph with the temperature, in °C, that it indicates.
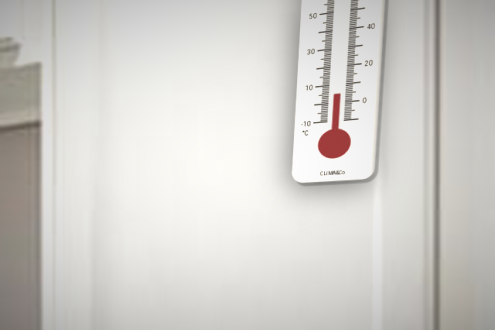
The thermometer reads 5 °C
